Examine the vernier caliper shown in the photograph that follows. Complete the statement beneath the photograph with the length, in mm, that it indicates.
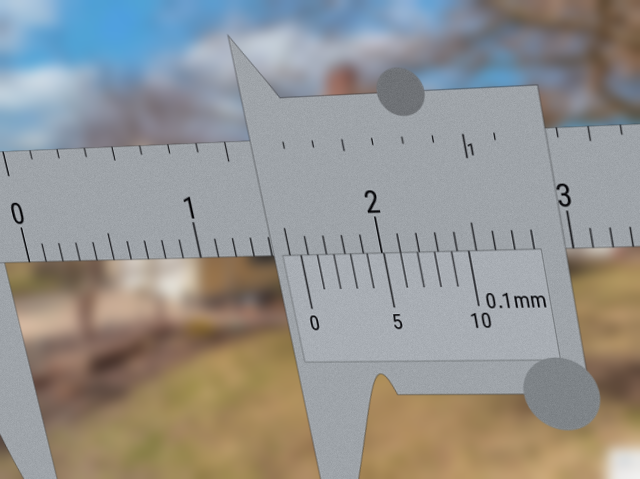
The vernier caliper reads 15.6 mm
